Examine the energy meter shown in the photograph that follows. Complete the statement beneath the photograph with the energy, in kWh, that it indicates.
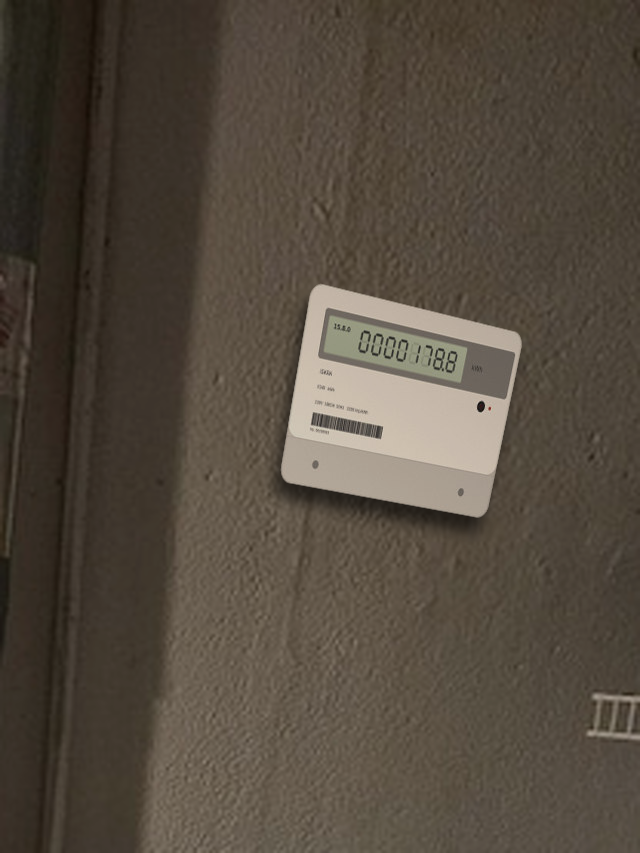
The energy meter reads 178.8 kWh
